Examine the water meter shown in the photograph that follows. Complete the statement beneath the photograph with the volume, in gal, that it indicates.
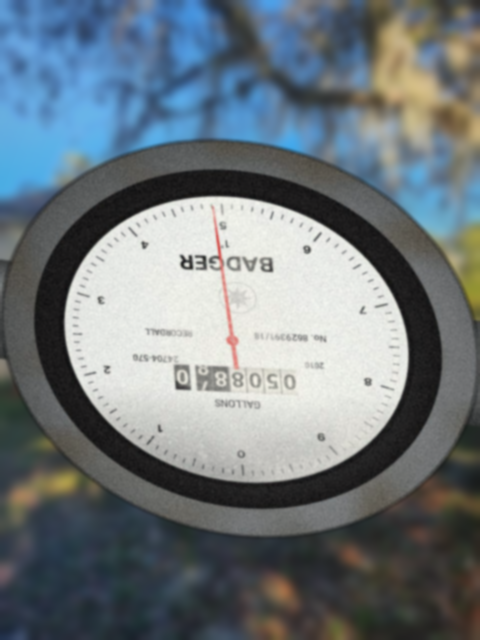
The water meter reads 508874.9 gal
